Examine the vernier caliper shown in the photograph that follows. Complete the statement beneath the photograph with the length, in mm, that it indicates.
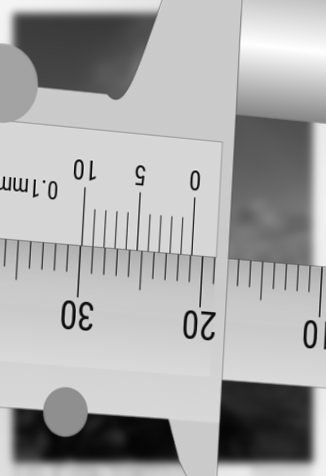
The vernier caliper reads 20.9 mm
